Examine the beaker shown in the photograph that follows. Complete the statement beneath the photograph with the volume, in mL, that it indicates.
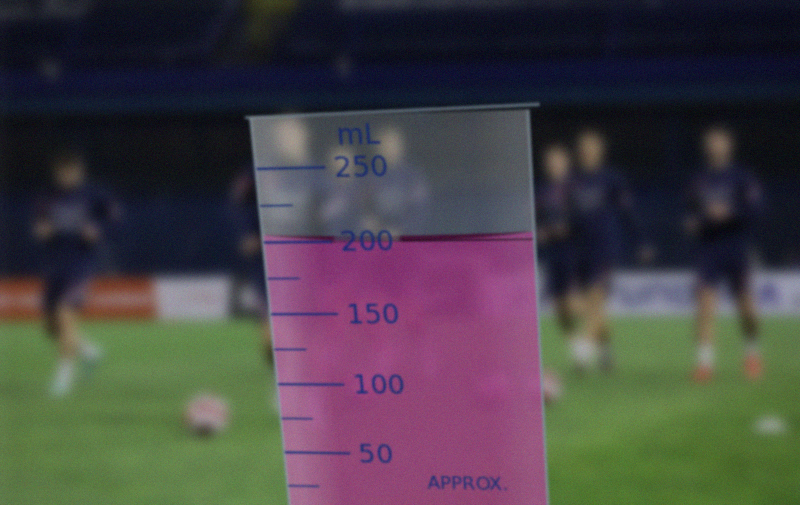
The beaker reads 200 mL
